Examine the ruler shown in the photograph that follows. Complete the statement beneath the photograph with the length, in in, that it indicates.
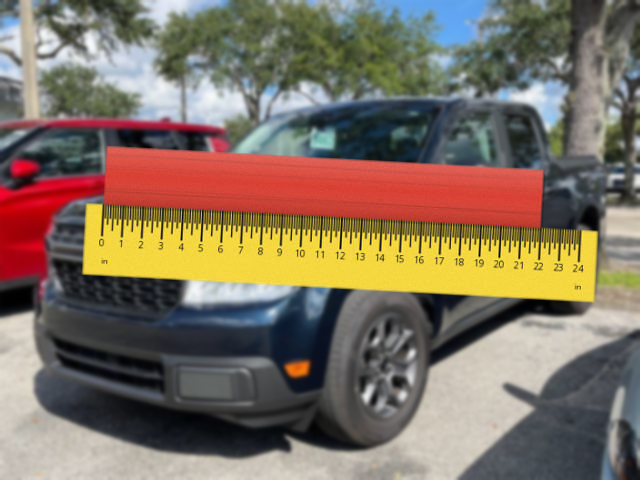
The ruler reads 22 in
